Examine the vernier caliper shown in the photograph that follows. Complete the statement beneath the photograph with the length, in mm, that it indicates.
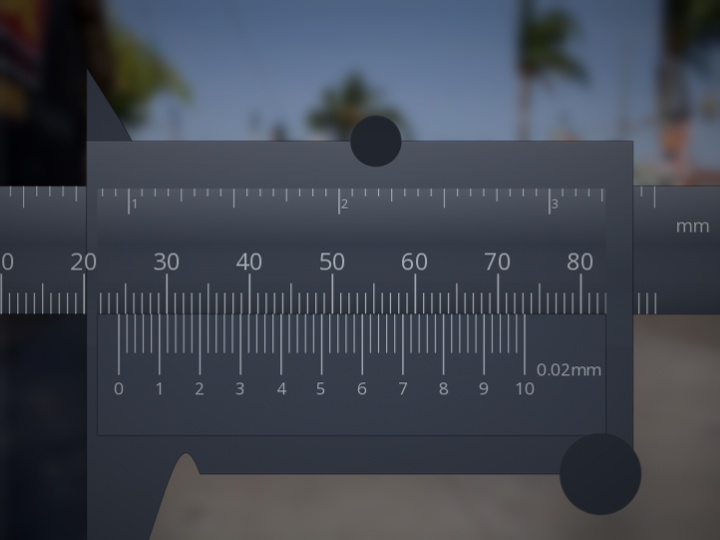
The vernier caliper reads 24.2 mm
